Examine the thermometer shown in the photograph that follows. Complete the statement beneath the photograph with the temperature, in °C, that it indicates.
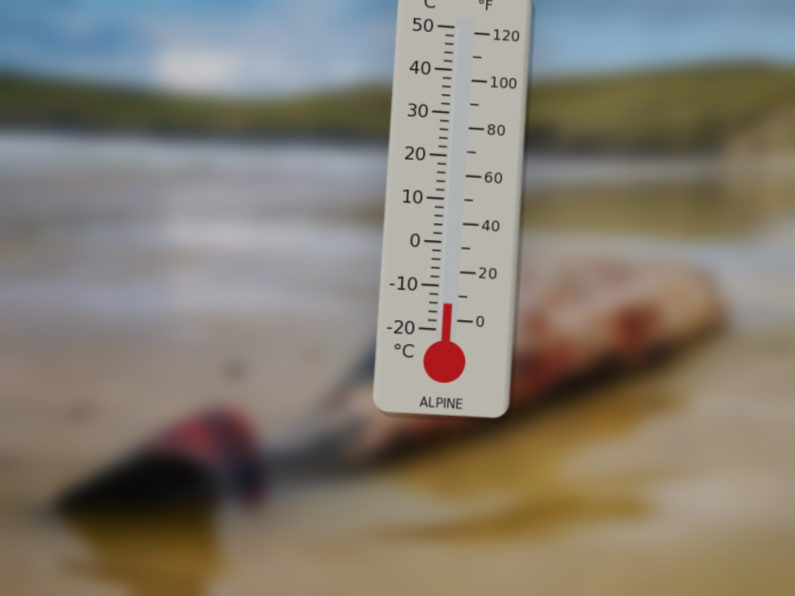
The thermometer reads -14 °C
